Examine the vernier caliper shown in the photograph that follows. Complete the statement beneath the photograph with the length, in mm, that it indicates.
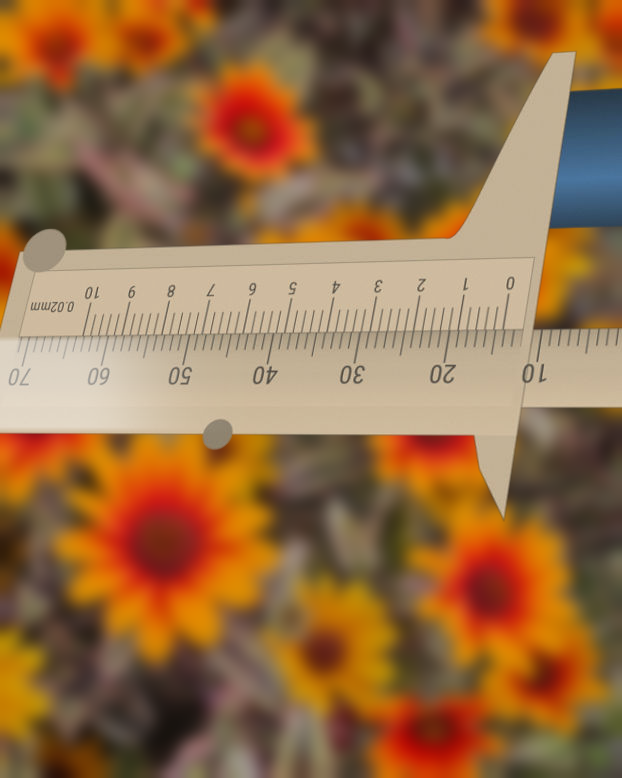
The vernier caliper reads 14.2 mm
